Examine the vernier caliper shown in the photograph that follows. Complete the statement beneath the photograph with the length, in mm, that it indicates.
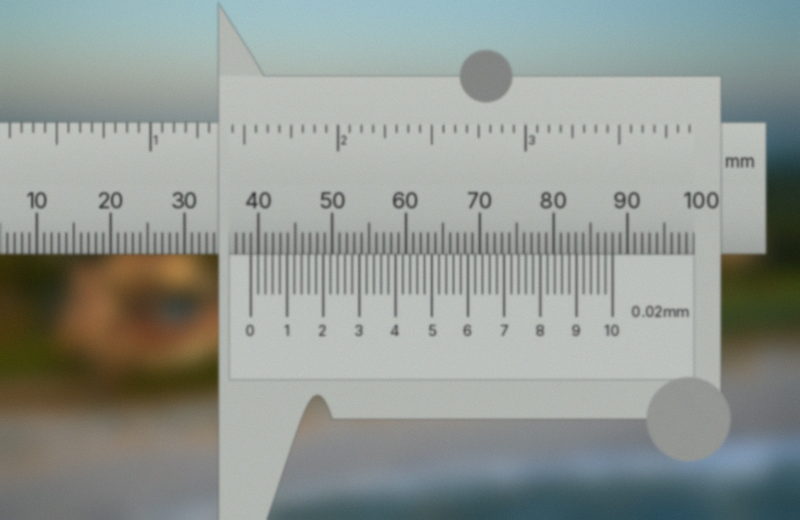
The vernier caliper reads 39.0 mm
